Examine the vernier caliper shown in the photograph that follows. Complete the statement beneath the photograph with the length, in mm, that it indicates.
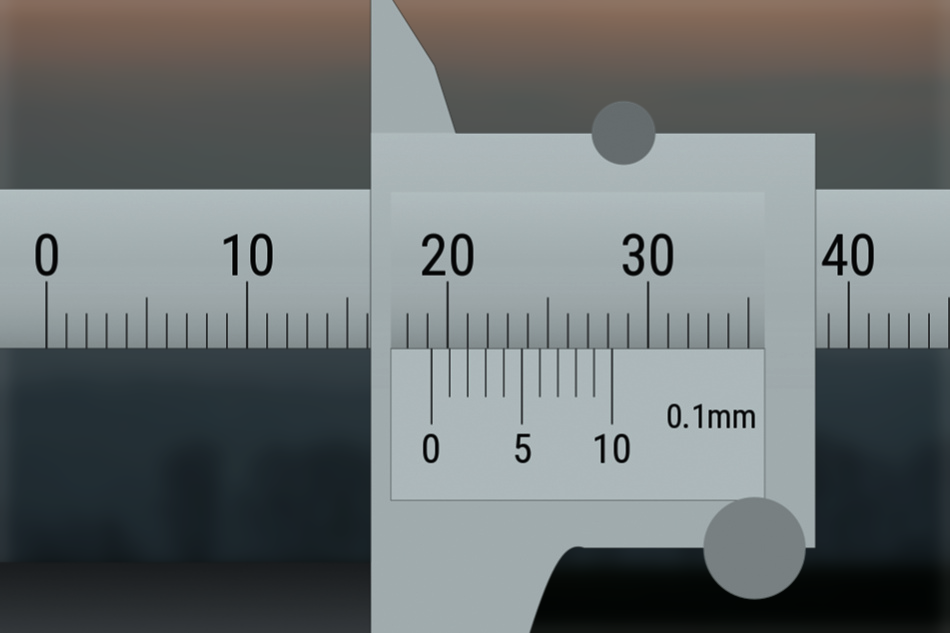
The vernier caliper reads 19.2 mm
